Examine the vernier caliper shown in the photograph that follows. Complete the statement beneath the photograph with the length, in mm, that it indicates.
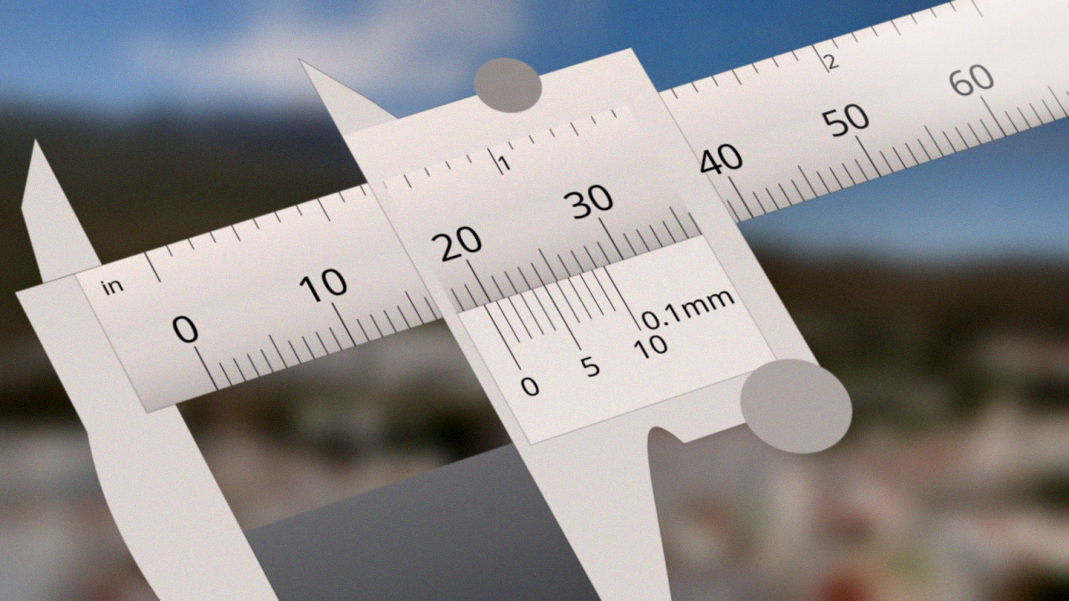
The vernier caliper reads 19.5 mm
